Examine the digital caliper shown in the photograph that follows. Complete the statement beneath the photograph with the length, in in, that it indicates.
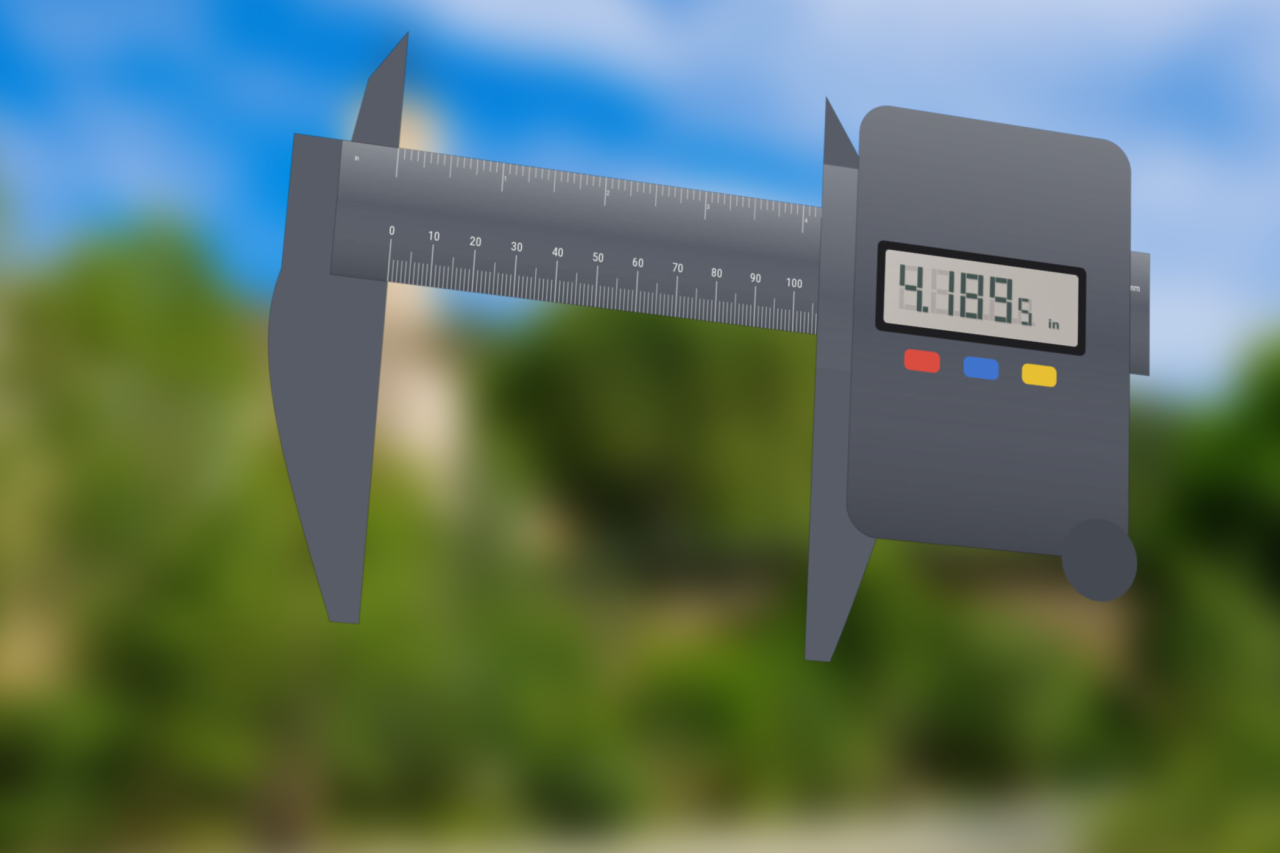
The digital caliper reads 4.1895 in
